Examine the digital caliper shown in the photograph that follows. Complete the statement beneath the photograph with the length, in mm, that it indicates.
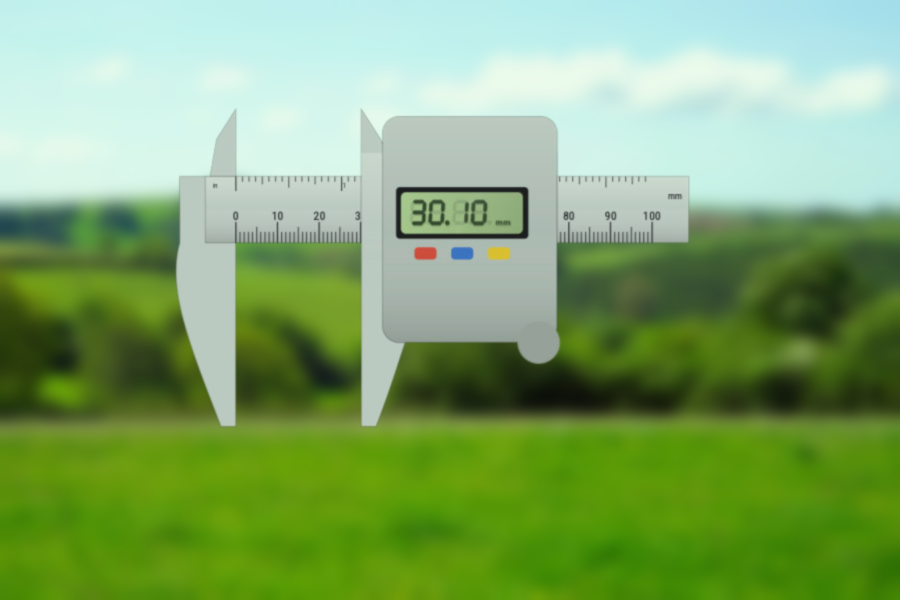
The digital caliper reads 30.10 mm
